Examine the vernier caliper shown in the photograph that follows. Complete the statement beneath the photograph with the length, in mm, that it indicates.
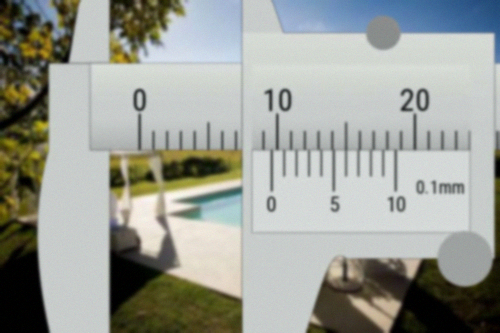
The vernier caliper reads 9.6 mm
